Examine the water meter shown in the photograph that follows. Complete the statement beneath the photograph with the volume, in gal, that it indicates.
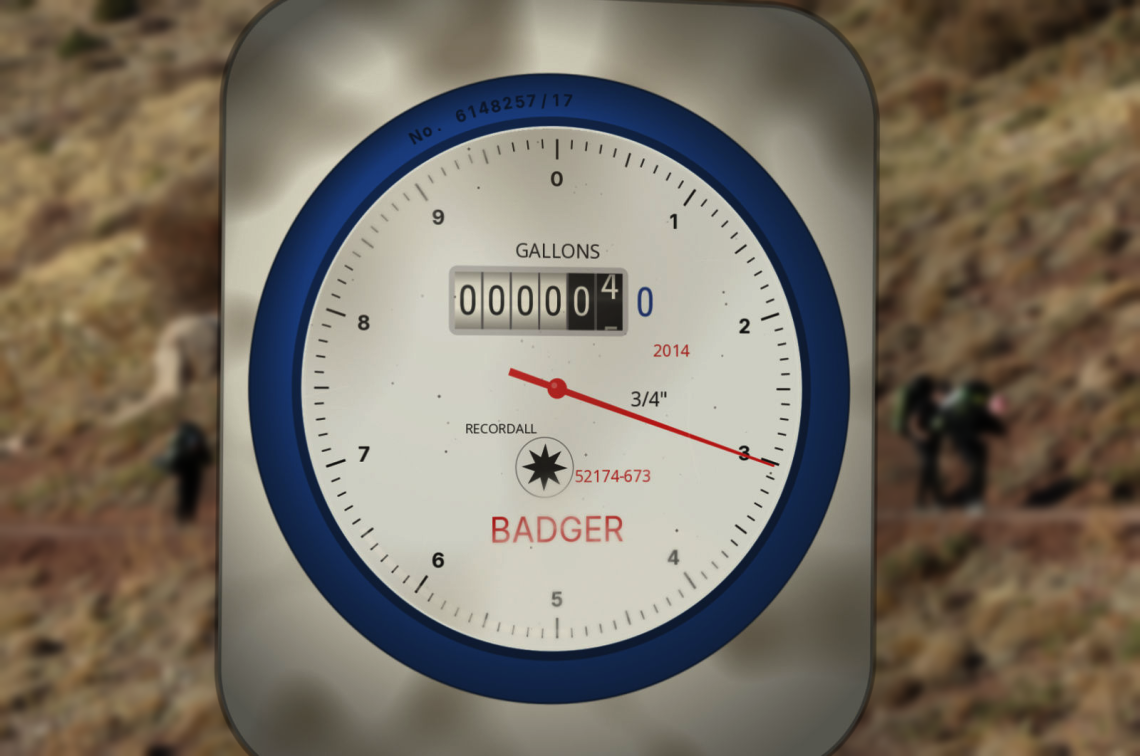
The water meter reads 43.0 gal
